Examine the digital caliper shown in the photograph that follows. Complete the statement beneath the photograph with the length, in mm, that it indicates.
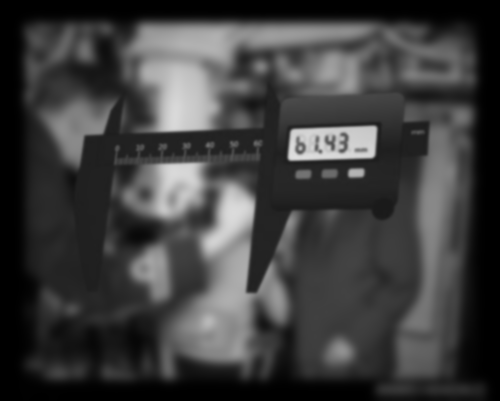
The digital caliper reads 61.43 mm
